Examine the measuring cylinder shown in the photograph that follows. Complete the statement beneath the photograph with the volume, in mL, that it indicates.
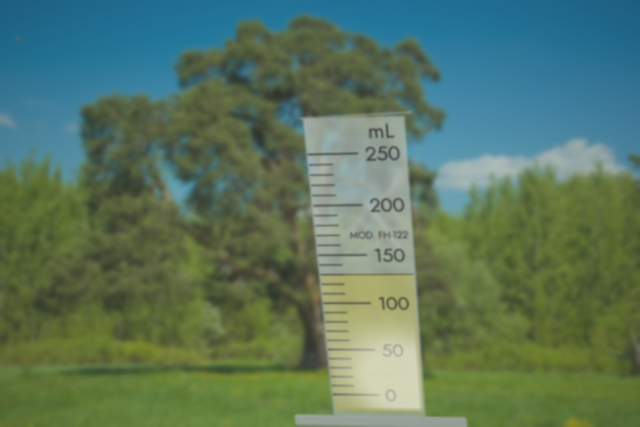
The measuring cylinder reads 130 mL
